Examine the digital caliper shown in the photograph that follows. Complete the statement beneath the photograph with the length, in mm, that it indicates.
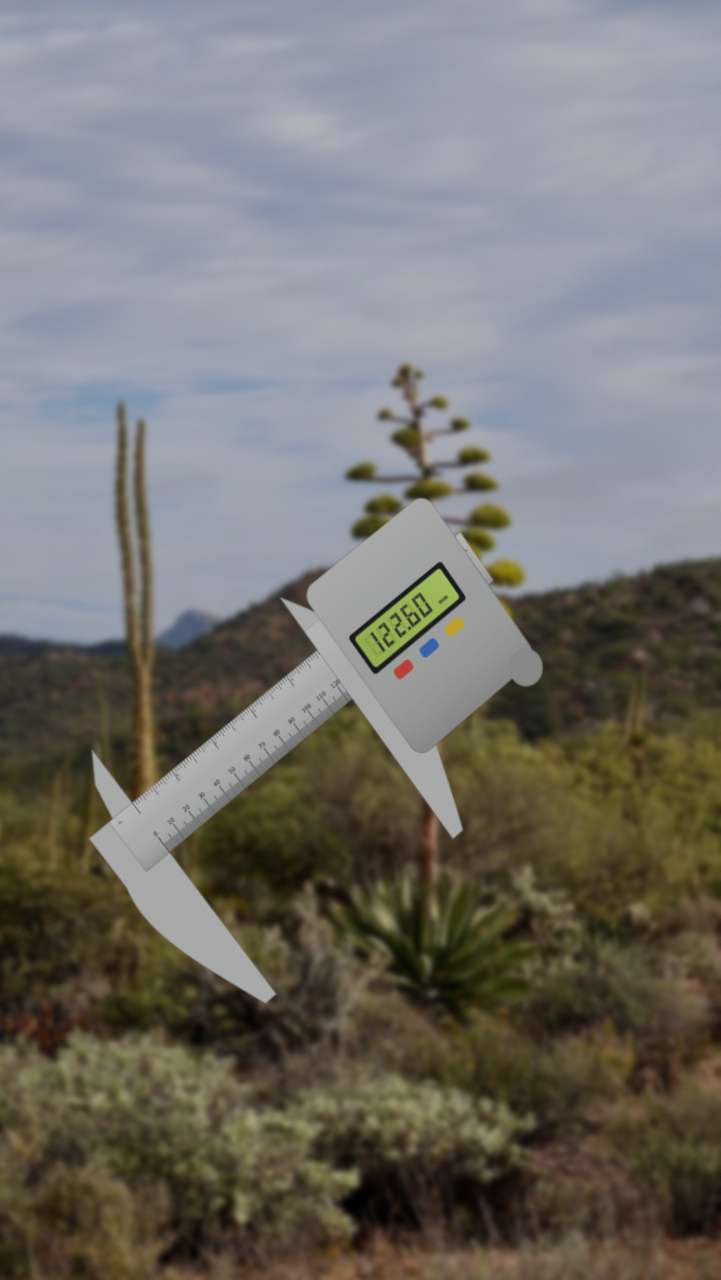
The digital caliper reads 122.60 mm
